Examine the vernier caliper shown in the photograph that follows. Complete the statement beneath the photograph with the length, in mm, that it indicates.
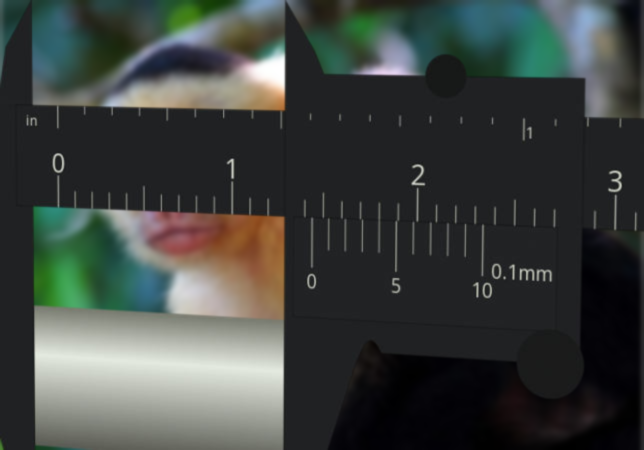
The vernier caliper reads 14.4 mm
